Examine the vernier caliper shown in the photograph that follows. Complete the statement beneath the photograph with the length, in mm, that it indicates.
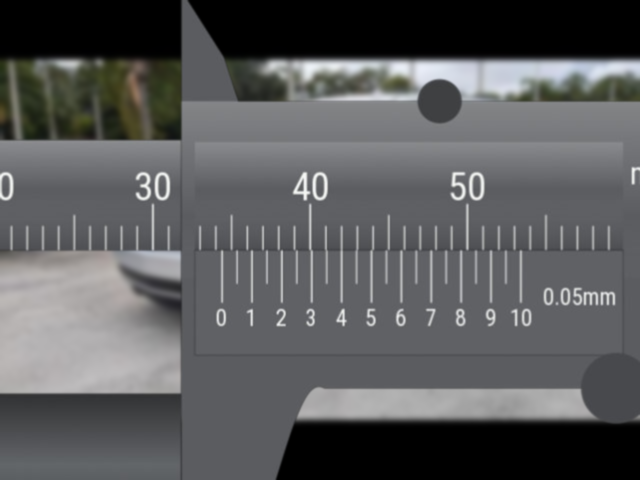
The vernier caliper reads 34.4 mm
